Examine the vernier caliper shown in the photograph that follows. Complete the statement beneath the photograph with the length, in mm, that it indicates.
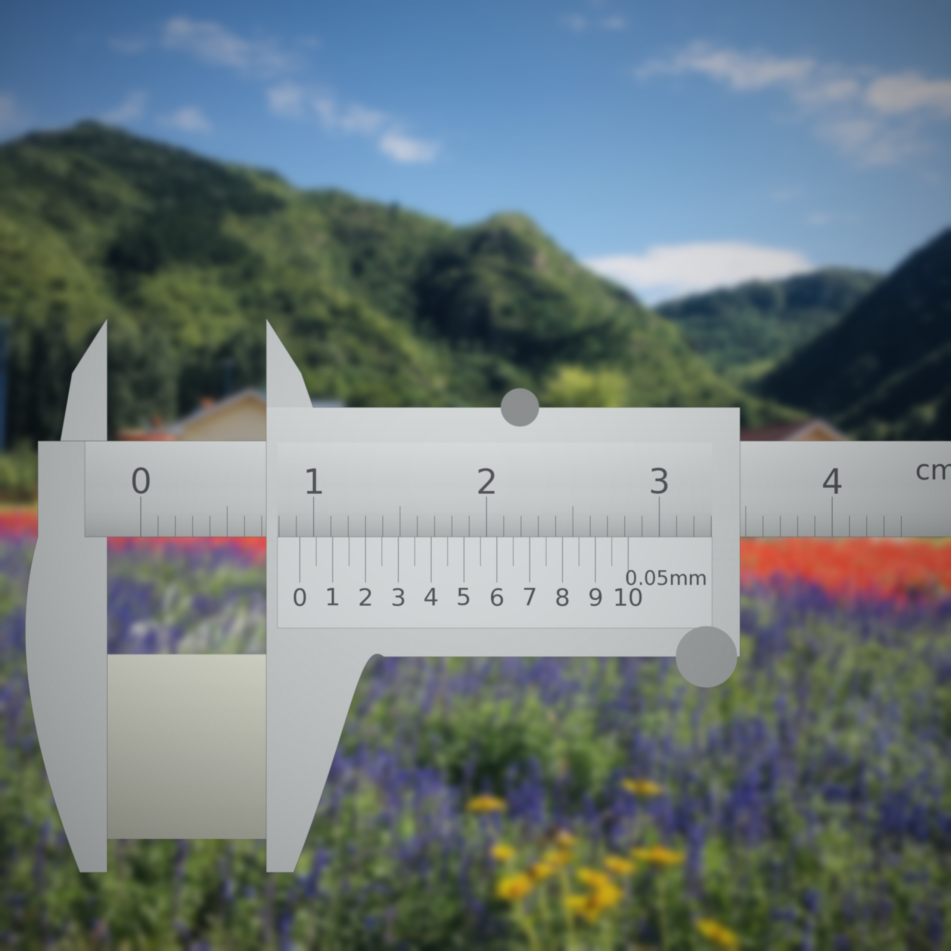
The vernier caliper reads 9.2 mm
